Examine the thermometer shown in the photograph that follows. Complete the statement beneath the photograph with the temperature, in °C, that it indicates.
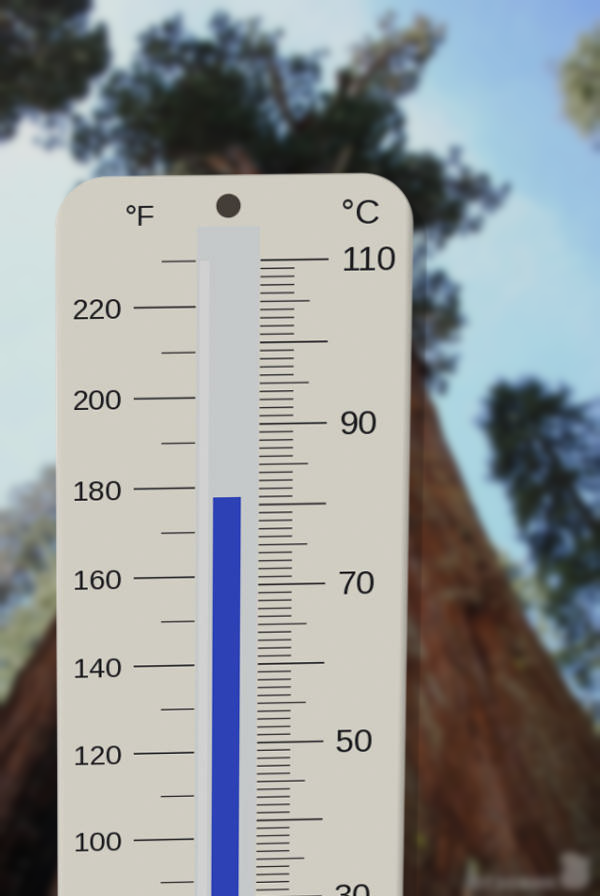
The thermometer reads 81 °C
